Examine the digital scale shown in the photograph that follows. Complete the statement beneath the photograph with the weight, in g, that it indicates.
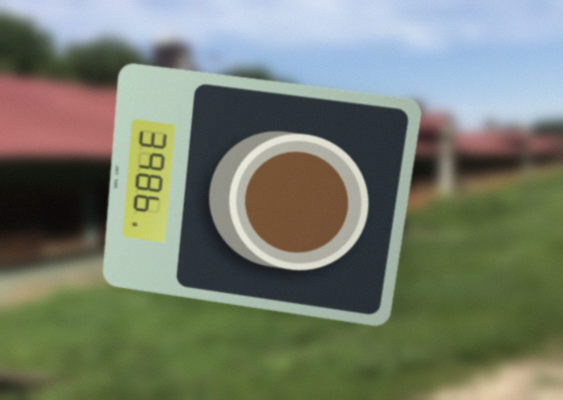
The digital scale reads 3986 g
